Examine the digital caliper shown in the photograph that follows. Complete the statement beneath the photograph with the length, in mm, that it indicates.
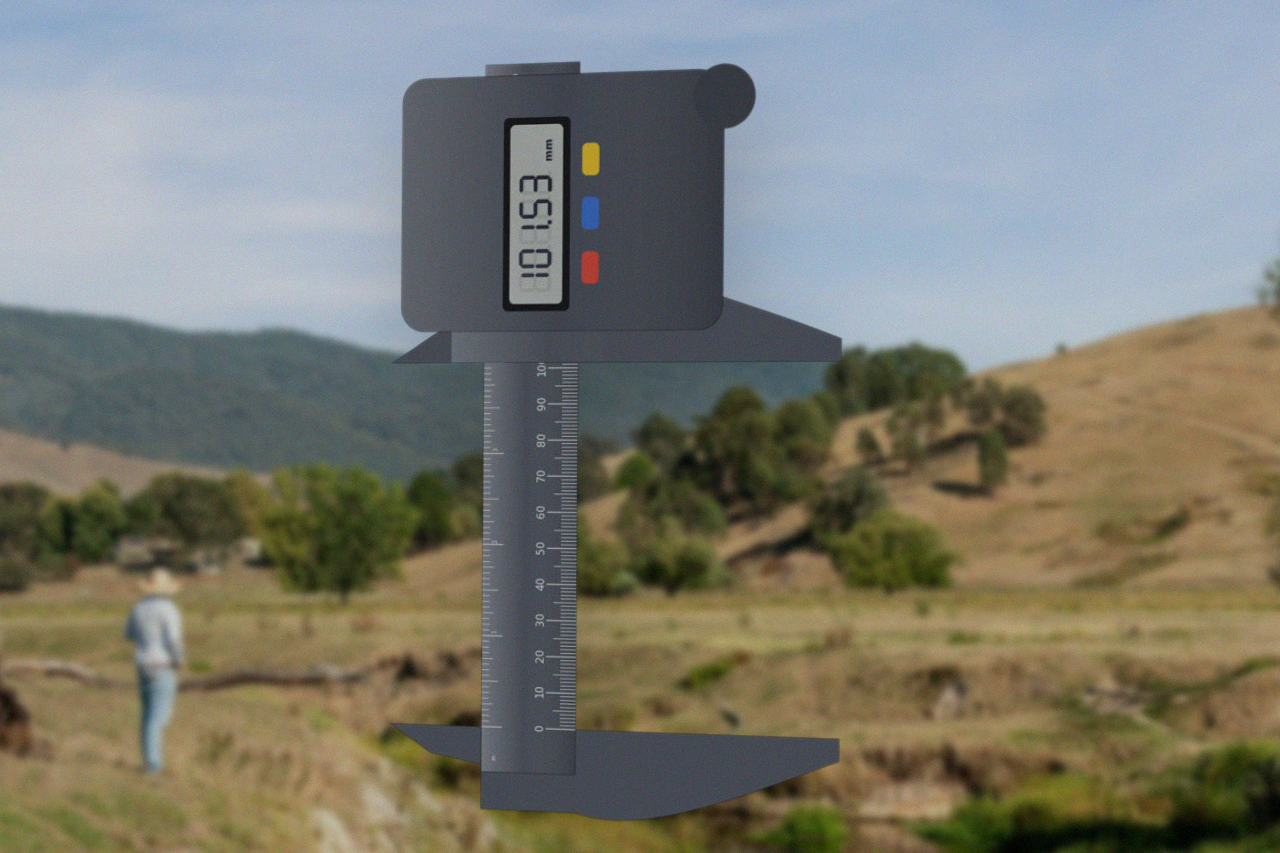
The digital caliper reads 101.53 mm
